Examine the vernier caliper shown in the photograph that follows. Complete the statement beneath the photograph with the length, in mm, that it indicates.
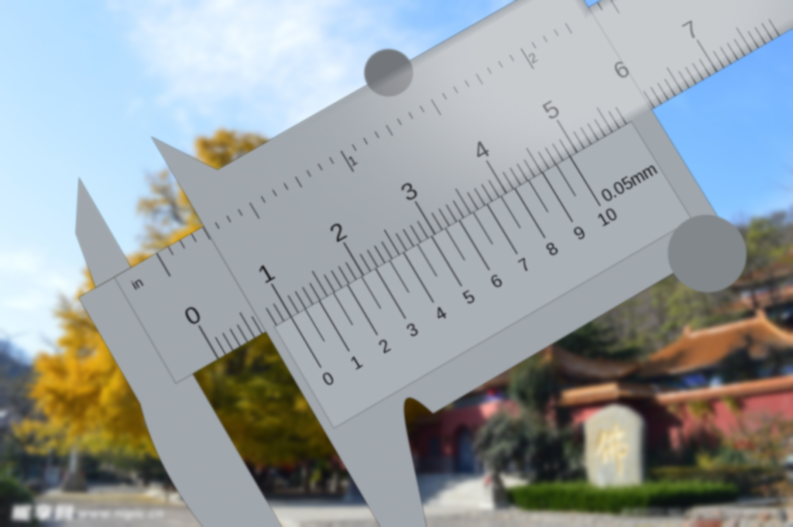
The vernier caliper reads 10.0 mm
